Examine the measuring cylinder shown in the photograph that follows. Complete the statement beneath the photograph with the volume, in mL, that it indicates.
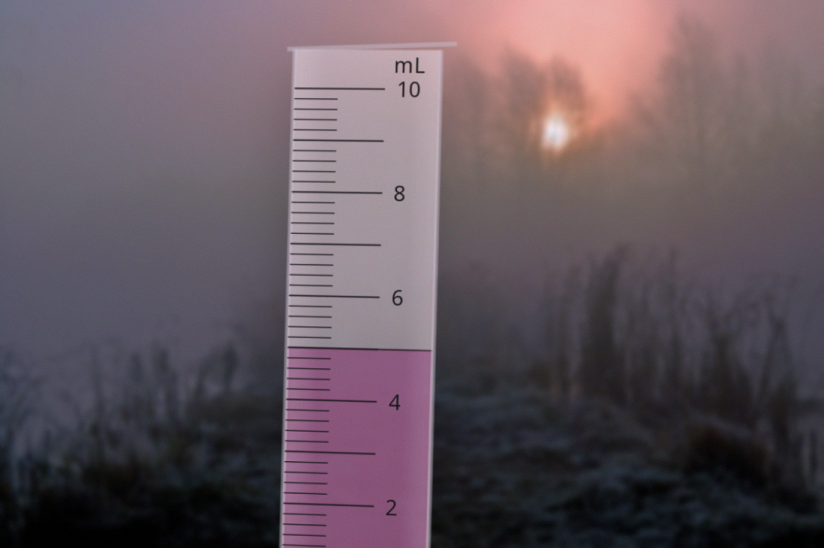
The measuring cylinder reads 5 mL
